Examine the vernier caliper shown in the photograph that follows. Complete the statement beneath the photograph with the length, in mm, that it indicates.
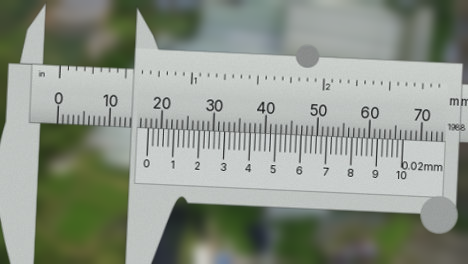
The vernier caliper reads 17.5 mm
